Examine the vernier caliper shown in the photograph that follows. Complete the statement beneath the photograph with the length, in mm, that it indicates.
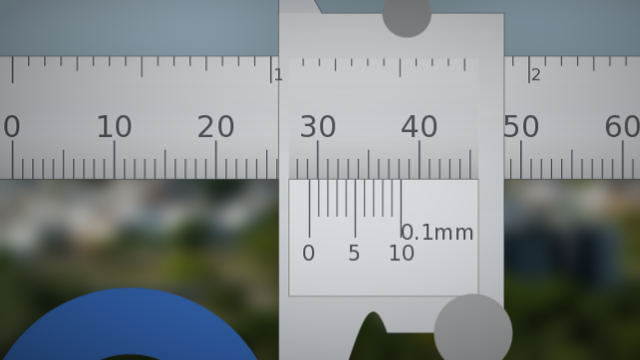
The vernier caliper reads 29.2 mm
